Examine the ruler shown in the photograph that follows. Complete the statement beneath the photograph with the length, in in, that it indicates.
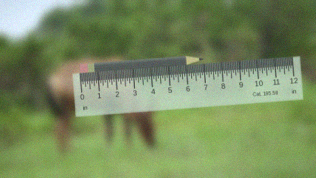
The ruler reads 7 in
